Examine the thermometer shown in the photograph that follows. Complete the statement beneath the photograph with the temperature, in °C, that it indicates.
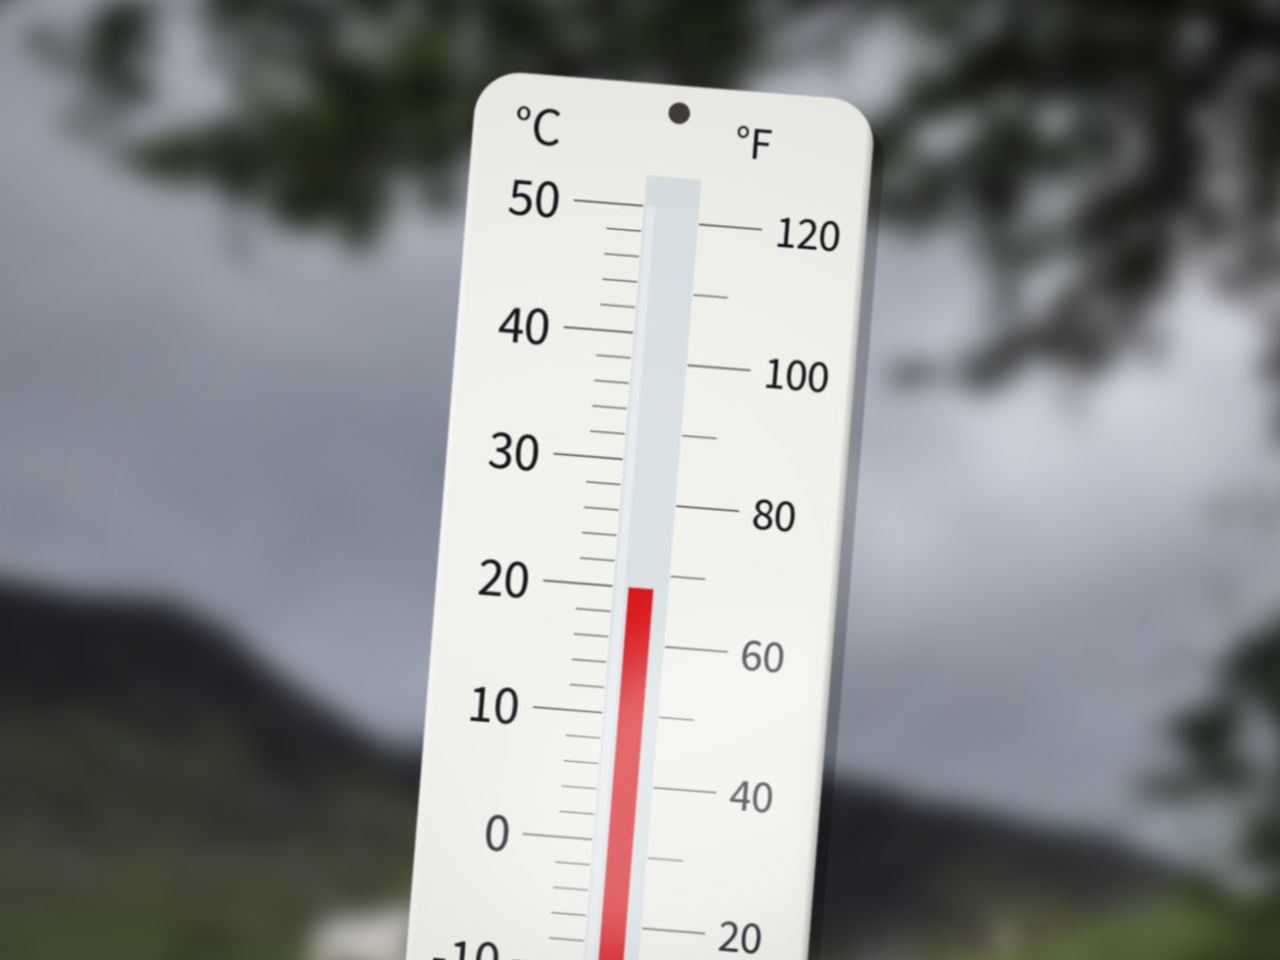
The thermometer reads 20 °C
